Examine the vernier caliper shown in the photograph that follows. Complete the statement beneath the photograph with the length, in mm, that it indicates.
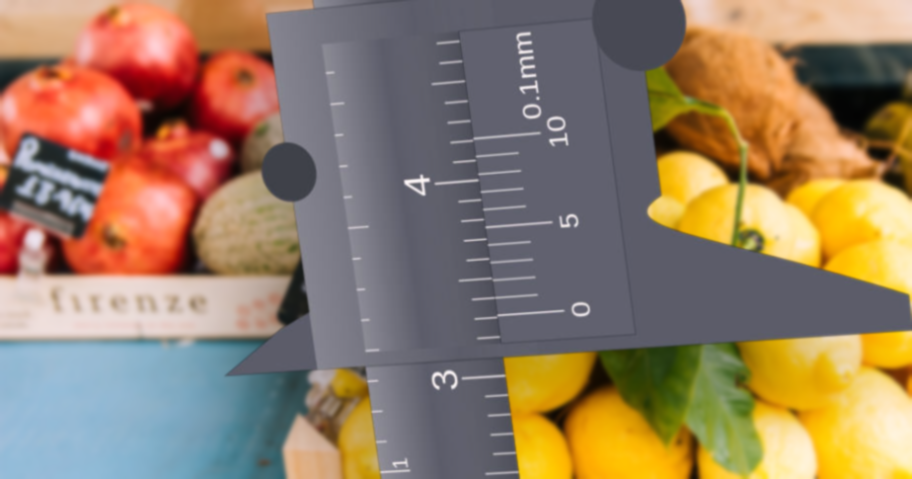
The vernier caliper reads 33.1 mm
